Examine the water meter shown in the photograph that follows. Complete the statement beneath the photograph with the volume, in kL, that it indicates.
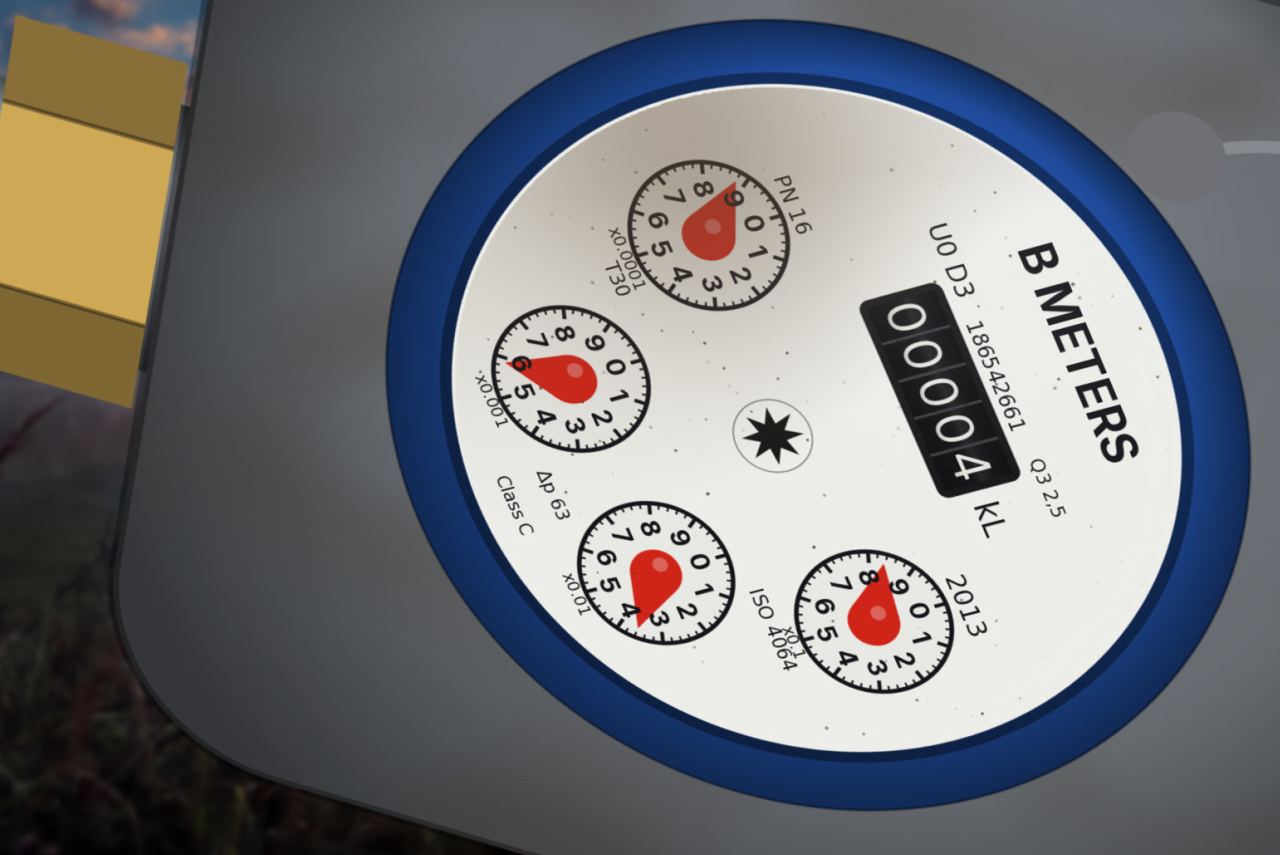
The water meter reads 4.8358 kL
